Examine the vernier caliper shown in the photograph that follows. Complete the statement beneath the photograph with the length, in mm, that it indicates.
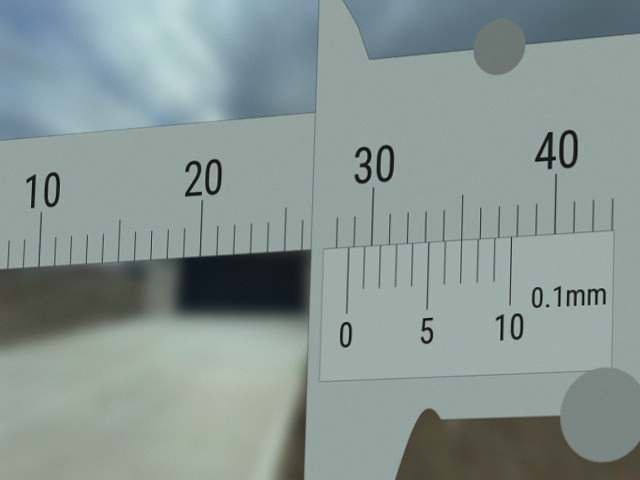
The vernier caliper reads 28.7 mm
